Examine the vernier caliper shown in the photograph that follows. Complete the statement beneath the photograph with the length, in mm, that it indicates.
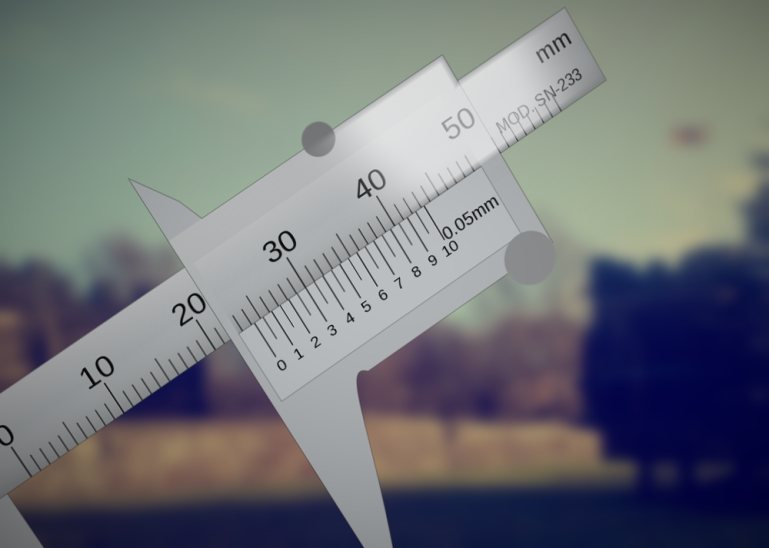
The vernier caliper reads 24.3 mm
